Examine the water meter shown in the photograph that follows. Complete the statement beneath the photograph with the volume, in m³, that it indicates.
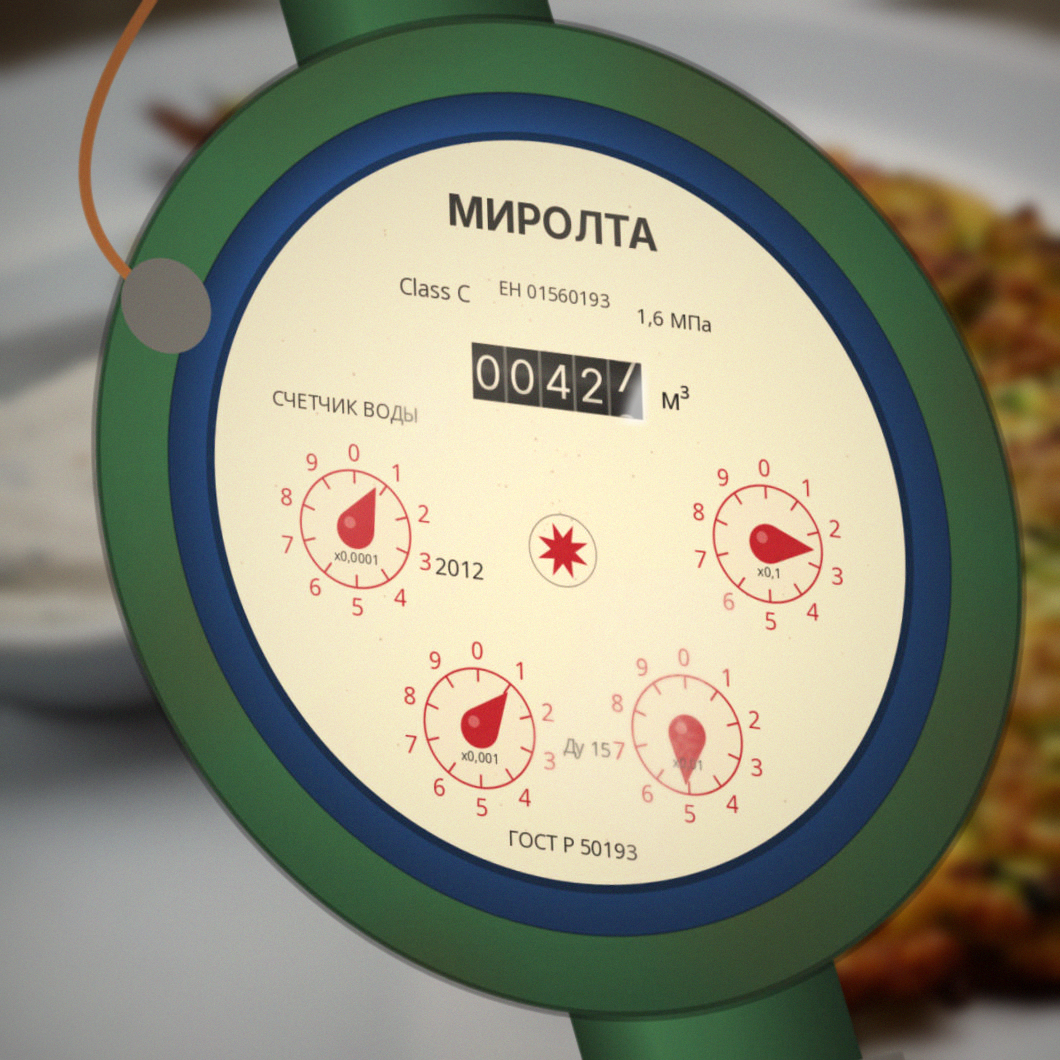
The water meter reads 427.2510 m³
